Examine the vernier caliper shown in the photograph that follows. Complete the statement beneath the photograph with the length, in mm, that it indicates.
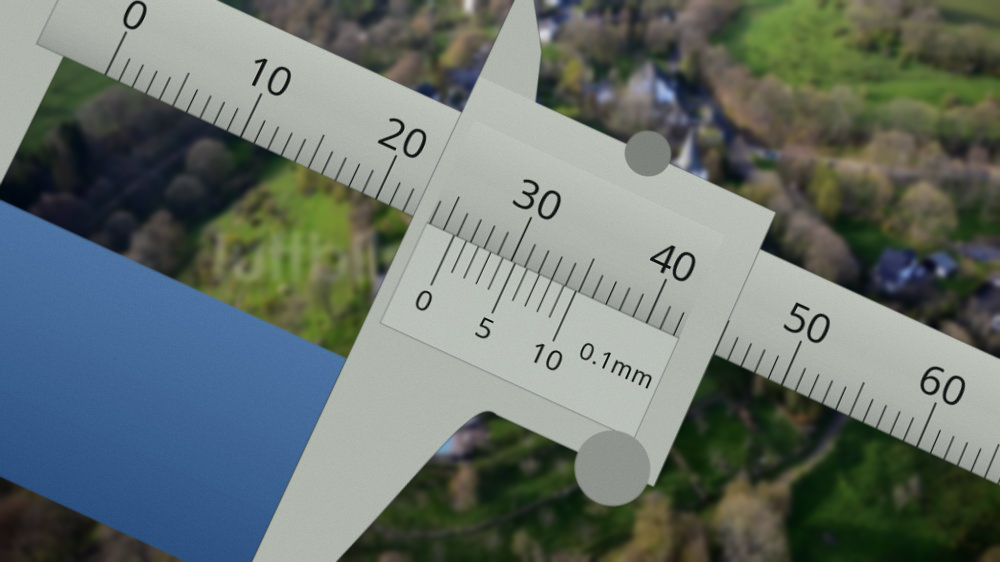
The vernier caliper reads 25.8 mm
